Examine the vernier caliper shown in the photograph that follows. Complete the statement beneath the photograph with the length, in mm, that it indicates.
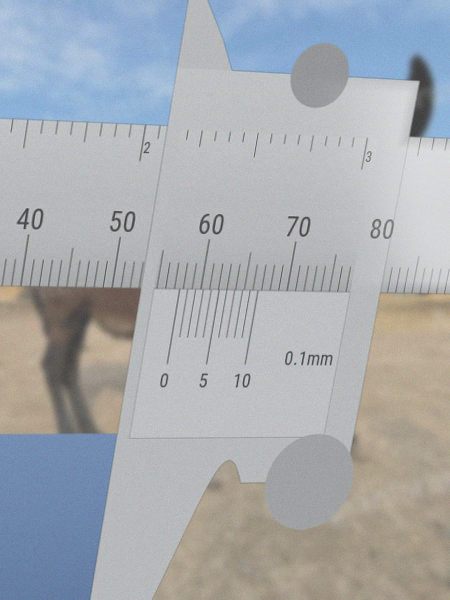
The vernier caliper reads 57.6 mm
